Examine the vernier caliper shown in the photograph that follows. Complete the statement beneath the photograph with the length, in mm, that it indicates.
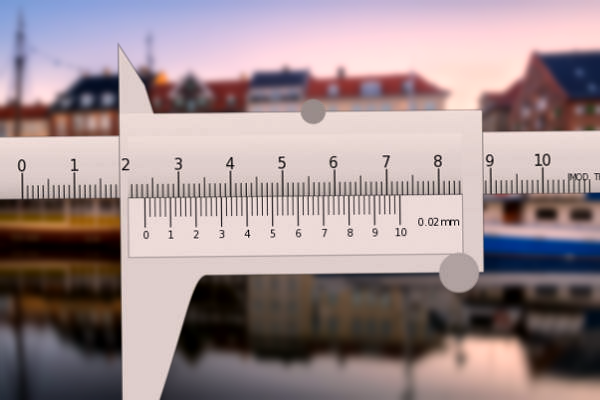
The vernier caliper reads 23.5 mm
